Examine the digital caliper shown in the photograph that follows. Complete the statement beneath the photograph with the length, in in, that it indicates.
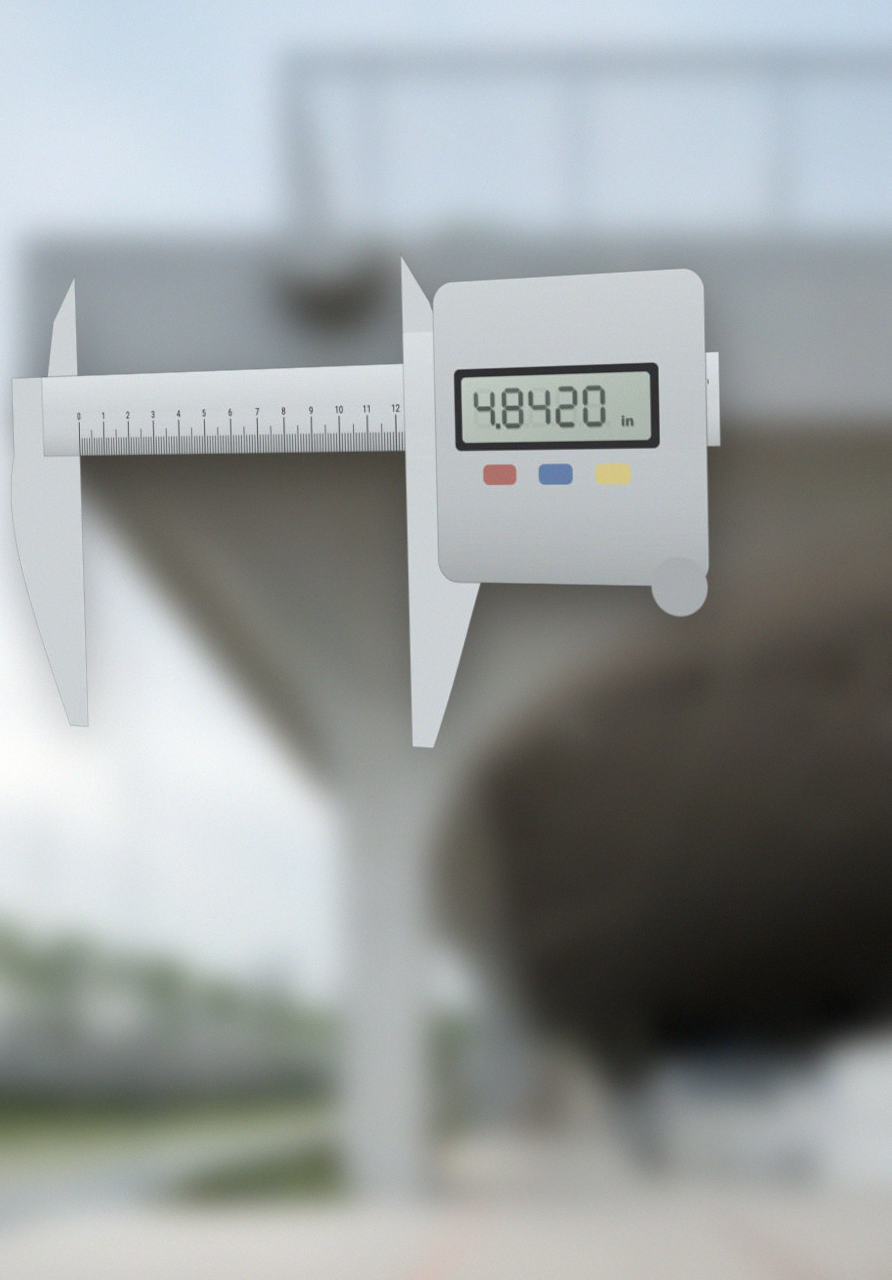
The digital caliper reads 4.8420 in
